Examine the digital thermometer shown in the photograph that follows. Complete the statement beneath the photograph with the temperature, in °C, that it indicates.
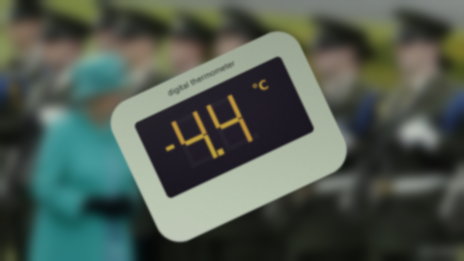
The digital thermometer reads -4.4 °C
